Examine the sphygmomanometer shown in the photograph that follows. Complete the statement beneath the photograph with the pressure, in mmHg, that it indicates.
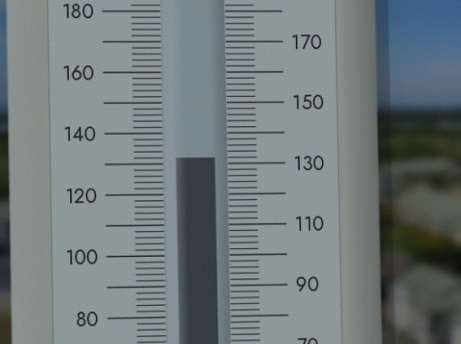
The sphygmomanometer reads 132 mmHg
